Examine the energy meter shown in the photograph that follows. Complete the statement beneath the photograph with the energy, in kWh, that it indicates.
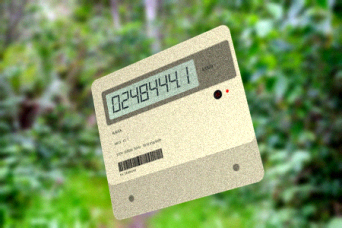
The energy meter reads 248444.1 kWh
